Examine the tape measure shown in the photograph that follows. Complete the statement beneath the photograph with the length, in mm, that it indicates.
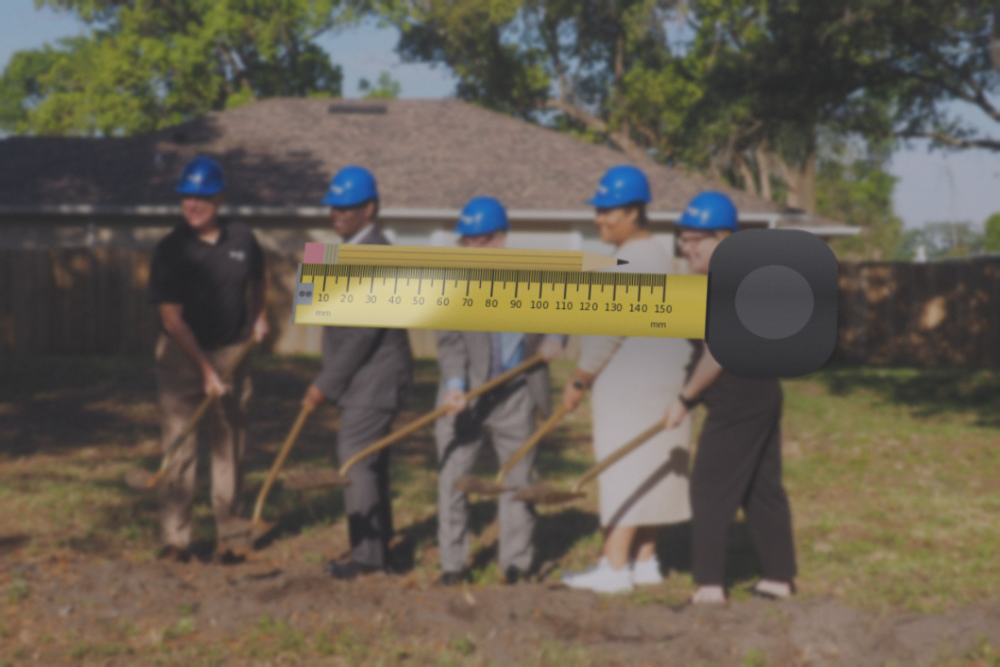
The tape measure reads 135 mm
